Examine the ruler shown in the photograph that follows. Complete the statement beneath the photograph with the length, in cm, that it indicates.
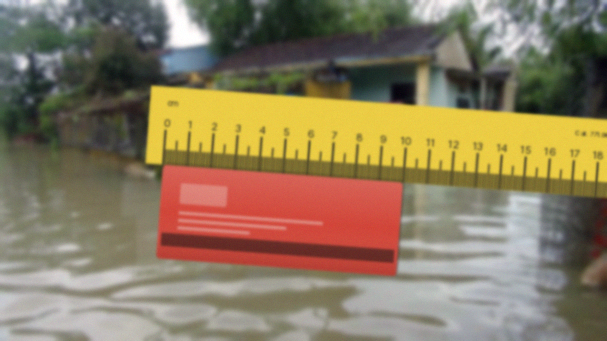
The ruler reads 10 cm
